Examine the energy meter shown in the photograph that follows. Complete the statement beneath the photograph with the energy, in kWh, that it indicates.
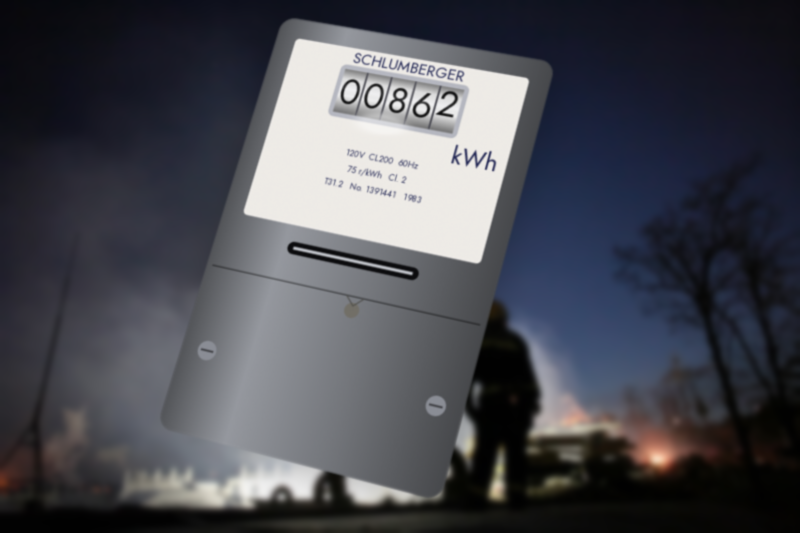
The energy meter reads 862 kWh
